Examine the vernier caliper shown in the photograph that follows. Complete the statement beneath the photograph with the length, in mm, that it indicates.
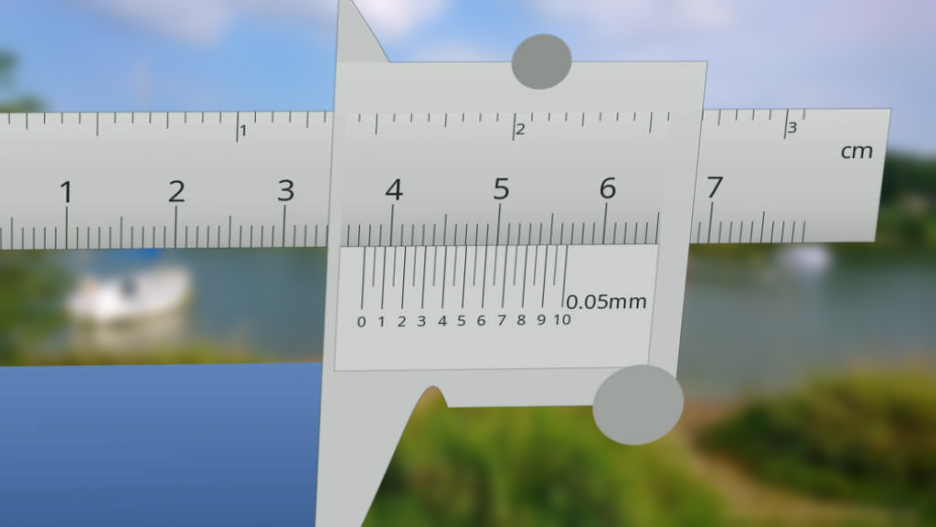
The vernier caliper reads 37.6 mm
